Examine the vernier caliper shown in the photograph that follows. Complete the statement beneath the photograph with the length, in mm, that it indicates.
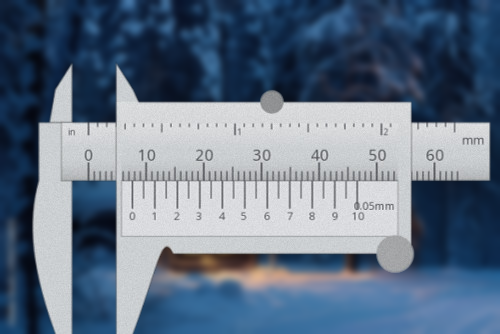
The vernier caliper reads 7.6 mm
